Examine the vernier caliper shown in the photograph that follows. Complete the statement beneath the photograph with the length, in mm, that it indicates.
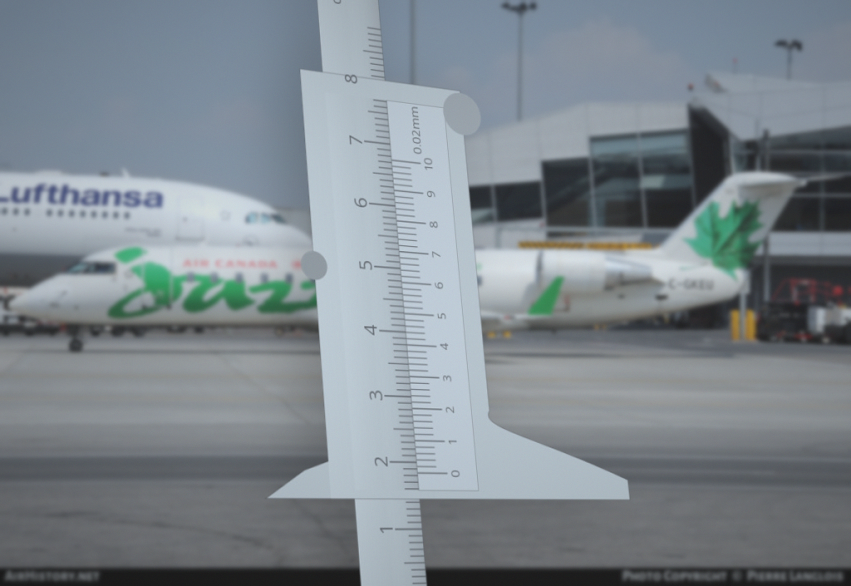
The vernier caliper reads 18.4 mm
